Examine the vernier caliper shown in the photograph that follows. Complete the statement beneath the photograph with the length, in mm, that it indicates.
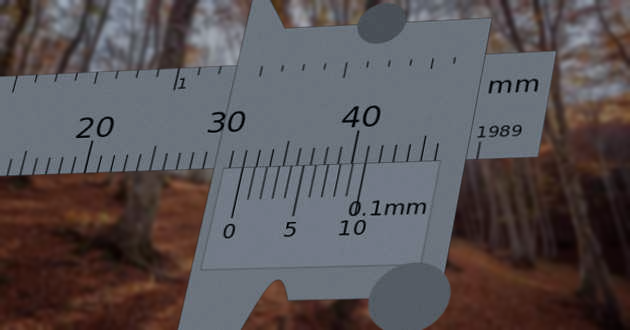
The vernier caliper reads 32.0 mm
